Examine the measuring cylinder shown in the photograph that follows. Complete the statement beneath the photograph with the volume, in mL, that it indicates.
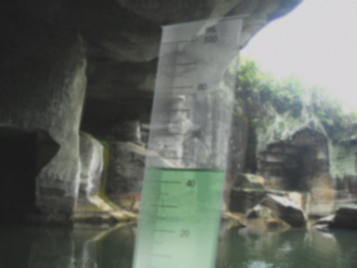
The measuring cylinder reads 45 mL
